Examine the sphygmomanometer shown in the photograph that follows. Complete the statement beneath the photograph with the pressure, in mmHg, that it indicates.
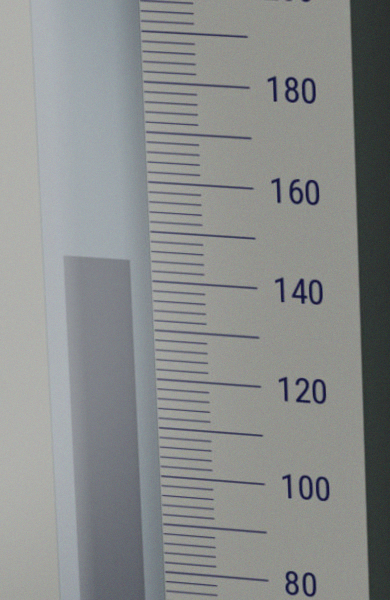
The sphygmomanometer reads 144 mmHg
